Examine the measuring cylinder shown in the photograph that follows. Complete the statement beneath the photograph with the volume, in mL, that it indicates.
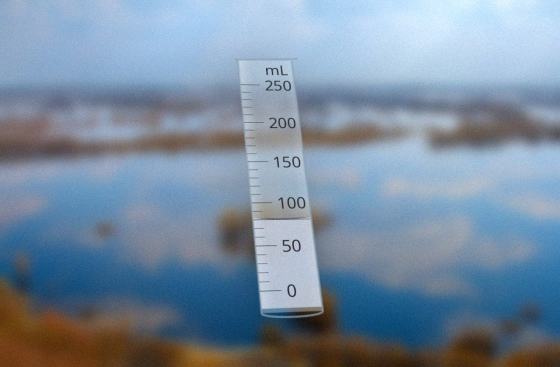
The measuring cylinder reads 80 mL
